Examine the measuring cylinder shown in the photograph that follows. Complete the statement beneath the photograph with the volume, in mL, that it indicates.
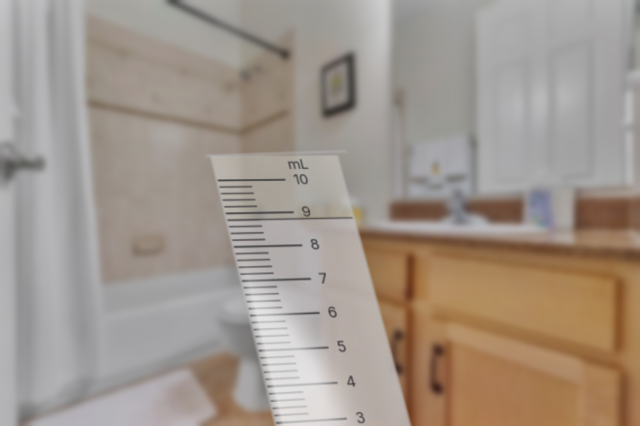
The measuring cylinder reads 8.8 mL
